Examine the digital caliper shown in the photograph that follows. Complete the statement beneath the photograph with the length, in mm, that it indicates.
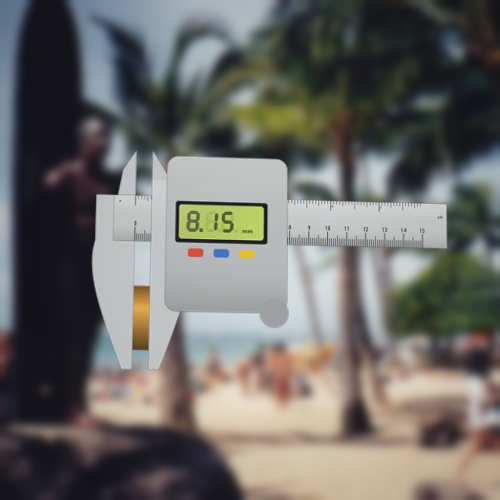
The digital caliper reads 8.15 mm
